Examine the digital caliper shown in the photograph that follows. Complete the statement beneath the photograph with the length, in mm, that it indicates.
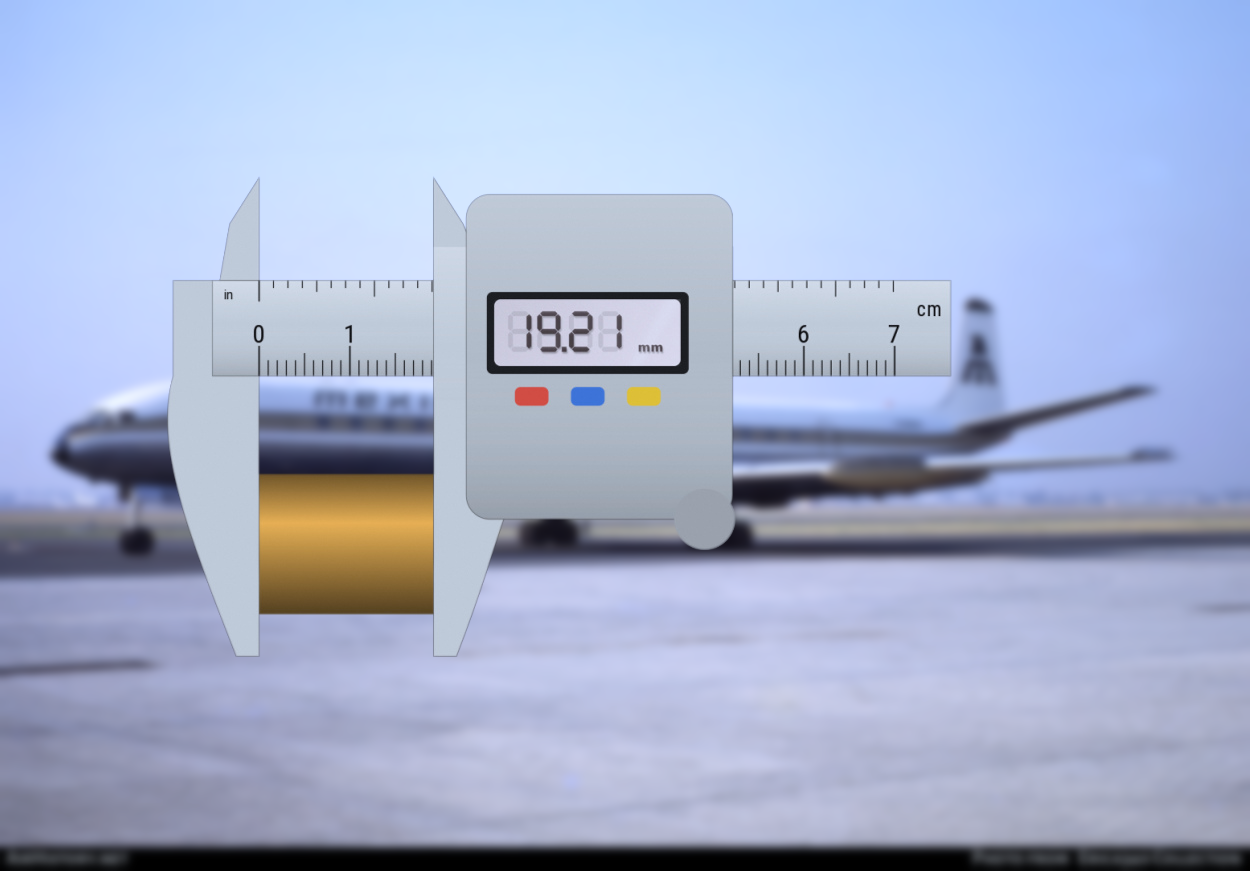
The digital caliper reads 19.21 mm
